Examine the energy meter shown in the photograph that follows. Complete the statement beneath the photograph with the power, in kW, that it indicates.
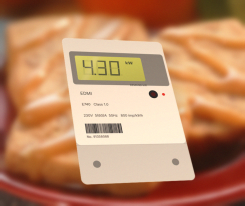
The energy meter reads 4.30 kW
